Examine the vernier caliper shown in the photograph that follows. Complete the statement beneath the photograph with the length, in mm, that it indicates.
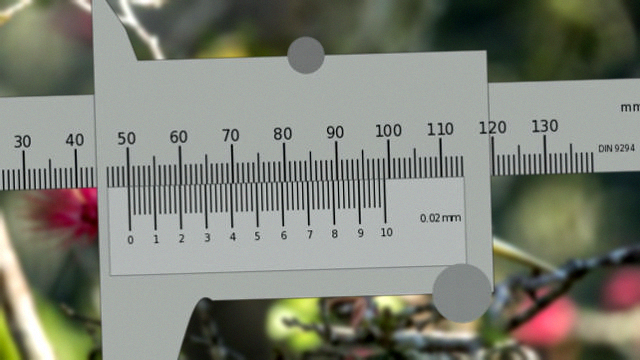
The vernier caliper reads 50.0 mm
